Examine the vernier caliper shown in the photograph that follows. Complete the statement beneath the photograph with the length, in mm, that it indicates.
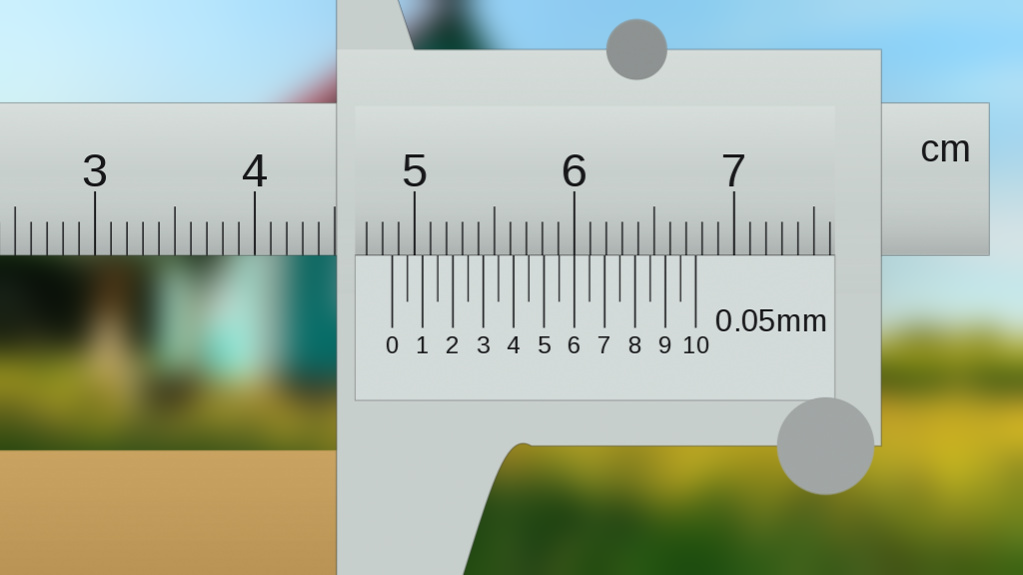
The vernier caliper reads 48.6 mm
